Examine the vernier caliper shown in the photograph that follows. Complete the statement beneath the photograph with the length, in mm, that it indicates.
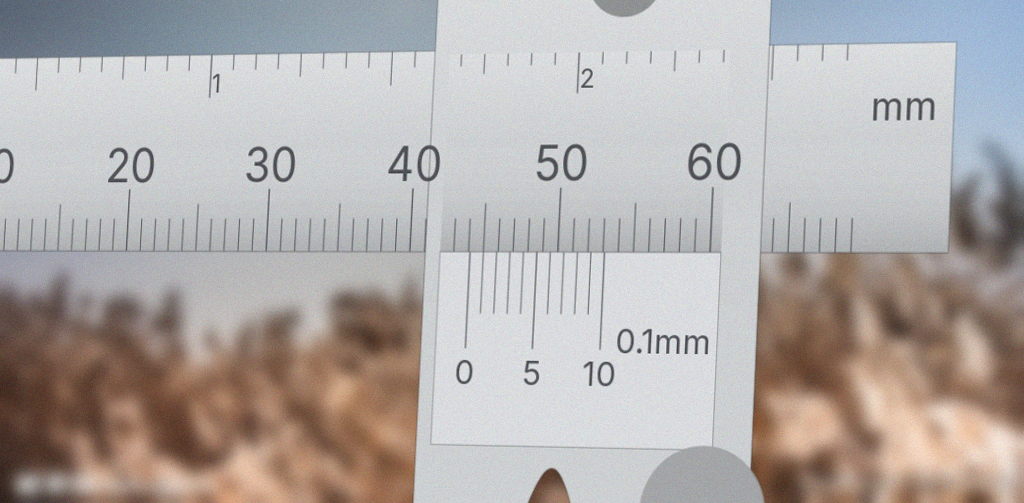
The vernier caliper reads 44.1 mm
